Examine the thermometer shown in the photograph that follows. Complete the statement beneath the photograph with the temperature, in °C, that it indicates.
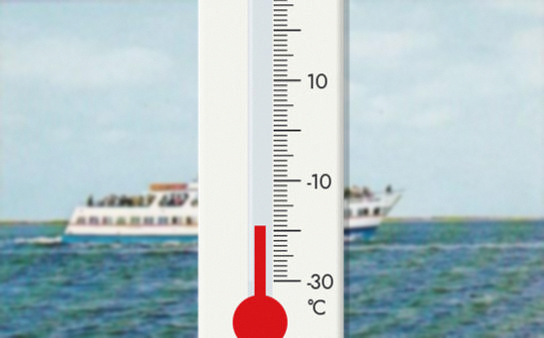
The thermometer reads -19 °C
